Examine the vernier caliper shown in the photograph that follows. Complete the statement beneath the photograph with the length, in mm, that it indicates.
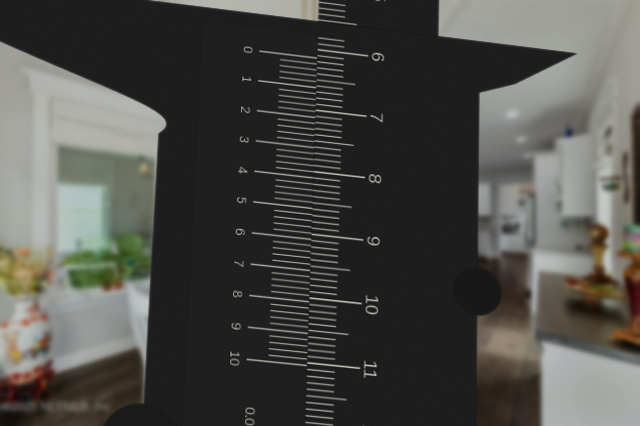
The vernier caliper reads 61.4 mm
